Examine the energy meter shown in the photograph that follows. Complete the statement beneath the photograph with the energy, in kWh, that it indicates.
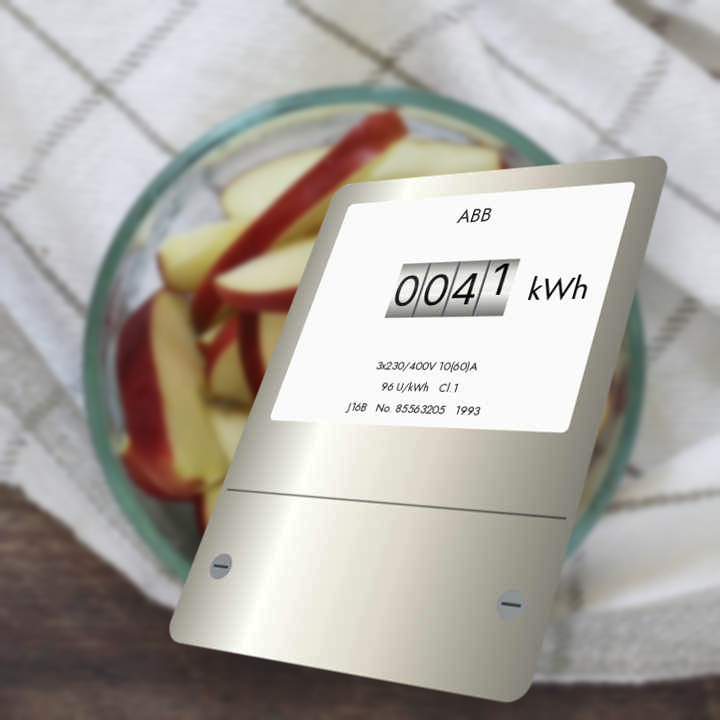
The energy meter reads 41 kWh
